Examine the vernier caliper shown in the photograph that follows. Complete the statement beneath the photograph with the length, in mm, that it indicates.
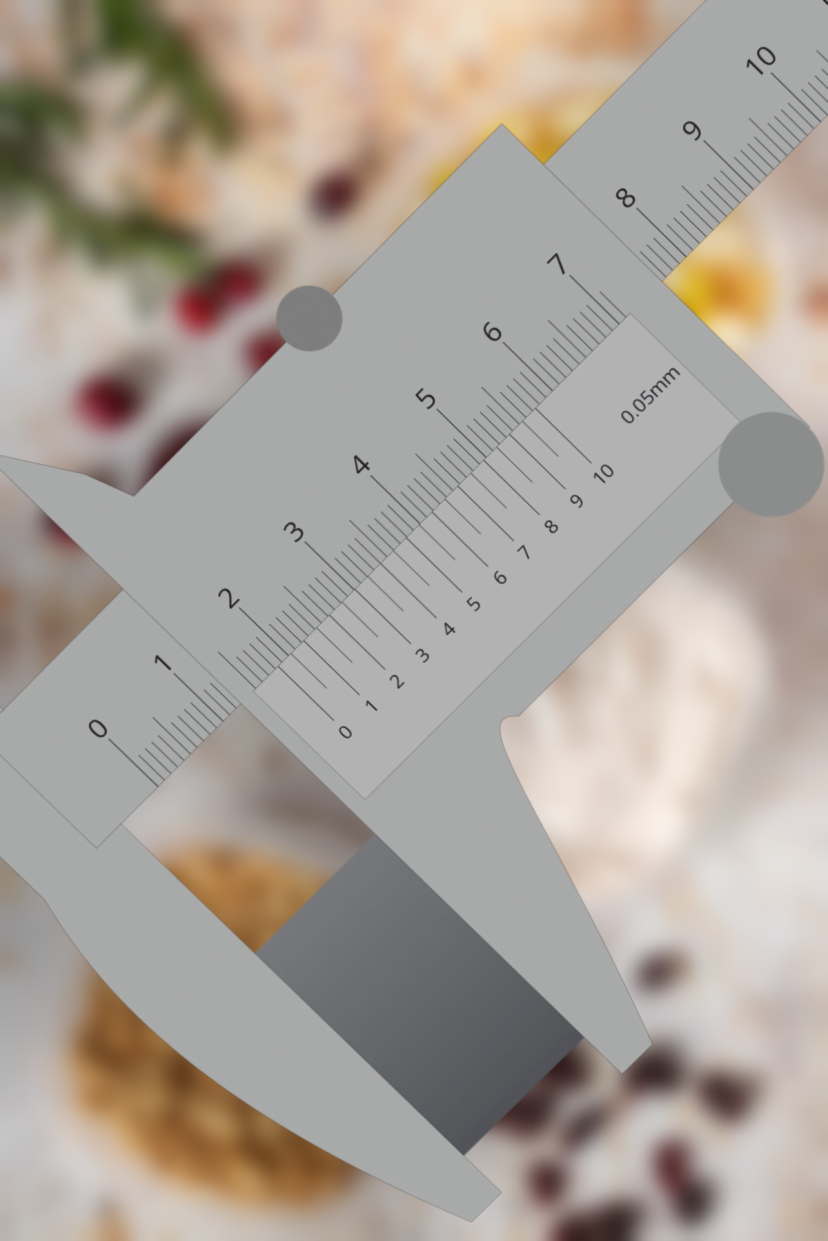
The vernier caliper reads 18.4 mm
